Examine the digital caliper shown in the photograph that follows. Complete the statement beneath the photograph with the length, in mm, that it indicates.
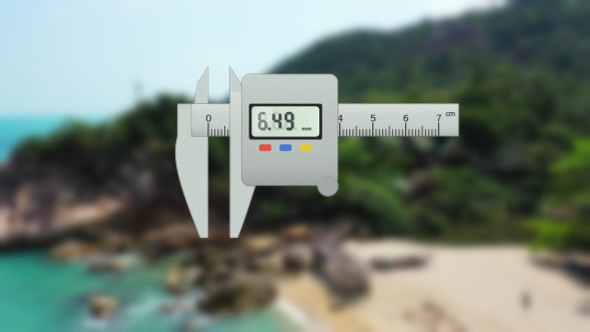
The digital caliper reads 6.49 mm
